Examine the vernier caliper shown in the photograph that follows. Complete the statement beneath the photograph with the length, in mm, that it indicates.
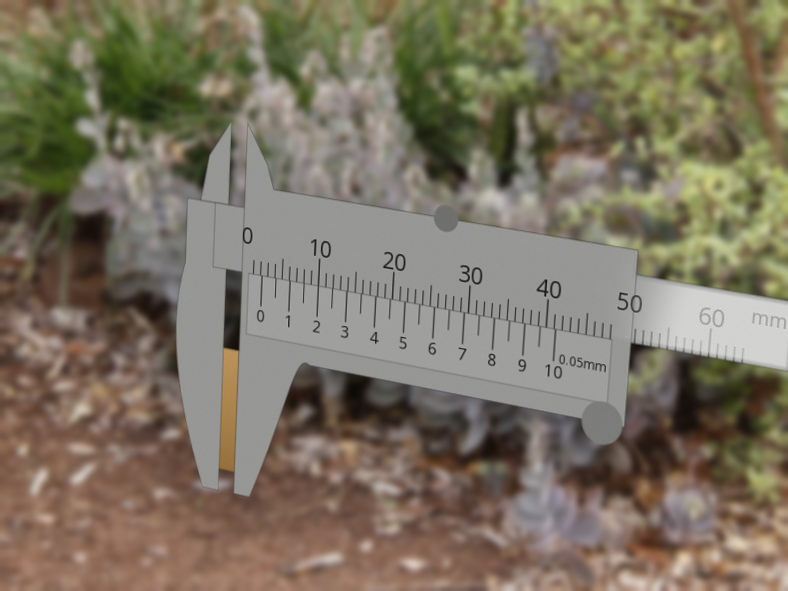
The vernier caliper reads 2.2 mm
